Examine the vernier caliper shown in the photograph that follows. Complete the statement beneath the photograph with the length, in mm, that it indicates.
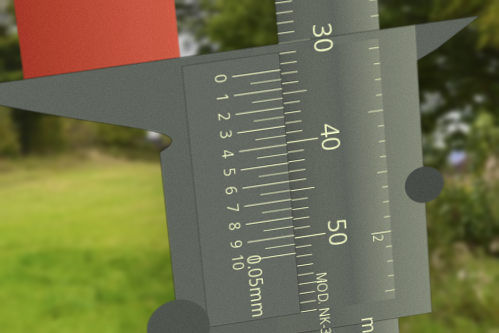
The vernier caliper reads 32.6 mm
